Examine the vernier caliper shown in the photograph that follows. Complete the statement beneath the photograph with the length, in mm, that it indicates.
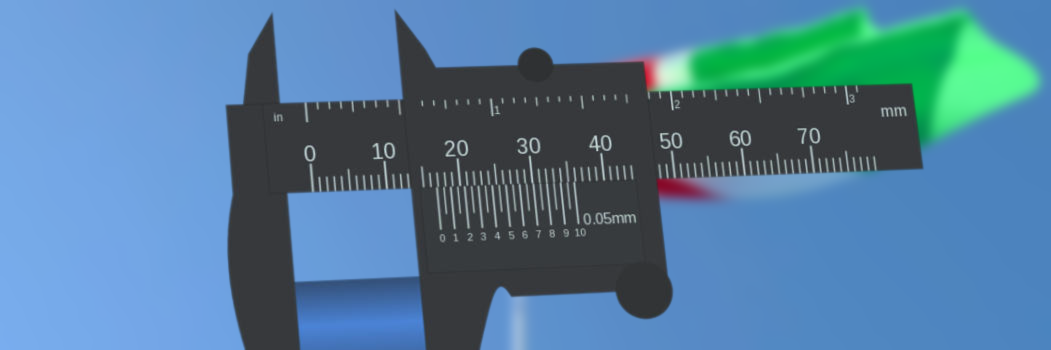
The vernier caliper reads 16.8 mm
